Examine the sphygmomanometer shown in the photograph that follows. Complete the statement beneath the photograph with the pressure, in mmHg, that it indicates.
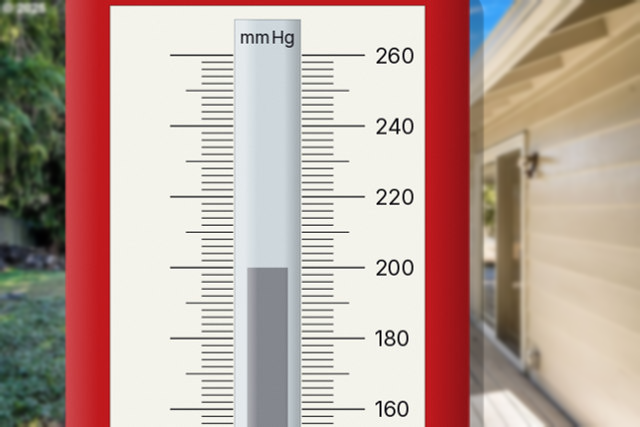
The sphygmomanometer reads 200 mmHg
